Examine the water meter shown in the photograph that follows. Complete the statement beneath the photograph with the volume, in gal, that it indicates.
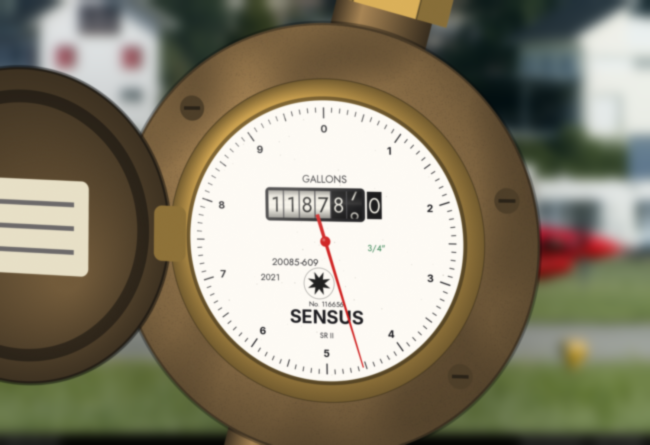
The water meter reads 1187874.5 gal
